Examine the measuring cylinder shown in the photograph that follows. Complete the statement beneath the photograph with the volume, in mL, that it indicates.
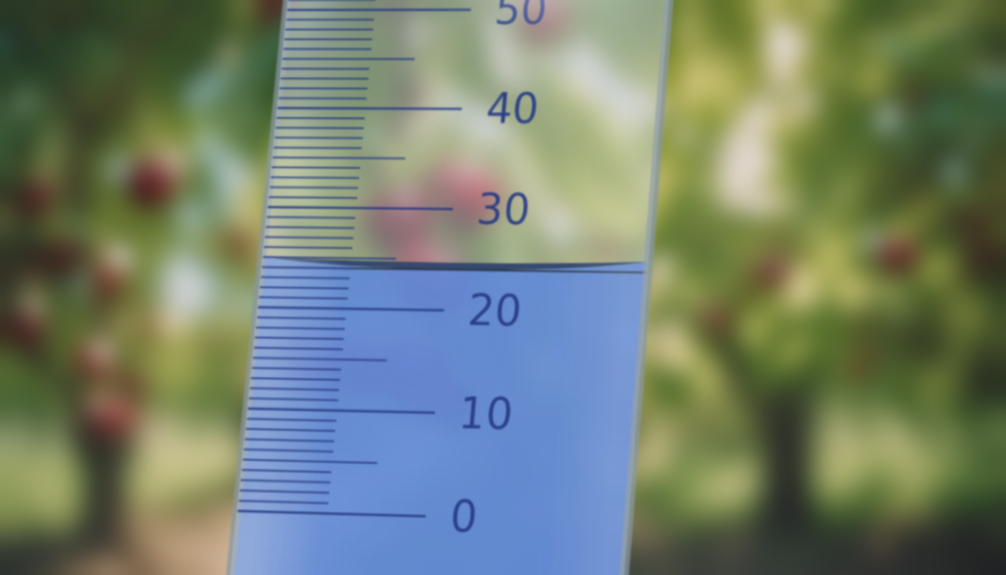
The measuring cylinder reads 24 mL
